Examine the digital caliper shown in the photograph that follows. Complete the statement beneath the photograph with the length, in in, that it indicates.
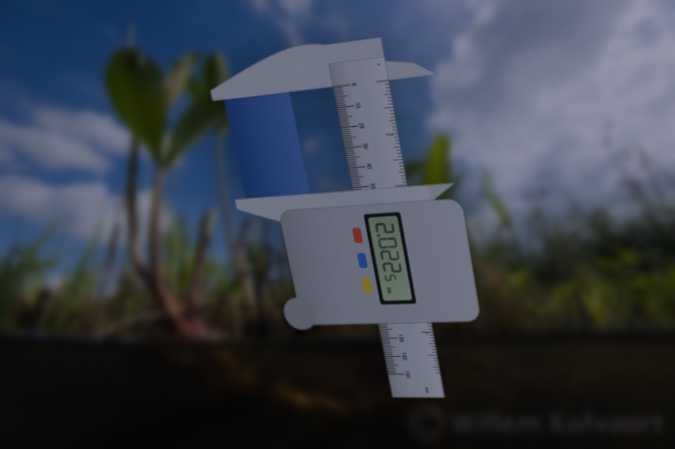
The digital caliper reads 2.0225 in
